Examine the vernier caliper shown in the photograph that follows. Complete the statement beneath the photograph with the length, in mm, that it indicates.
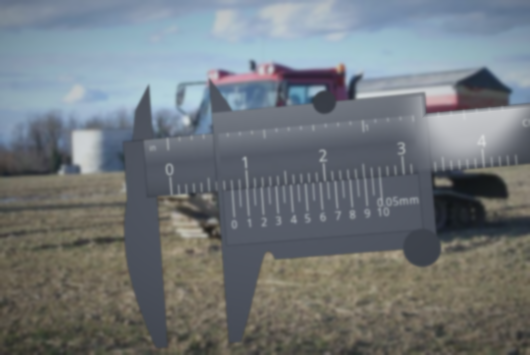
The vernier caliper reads 8.0 mm
